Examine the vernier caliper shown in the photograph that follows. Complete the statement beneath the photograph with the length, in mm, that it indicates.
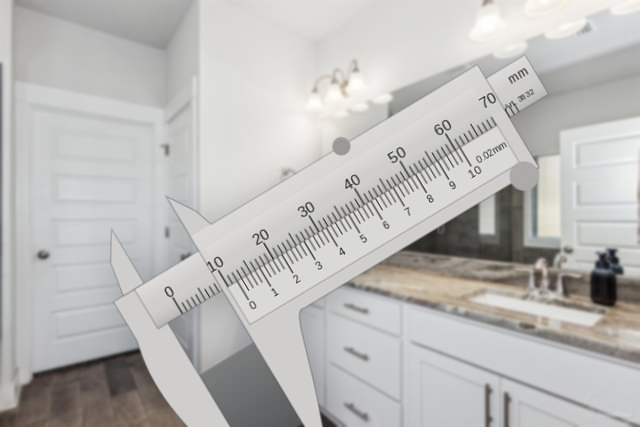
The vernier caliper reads 12.0 mm
